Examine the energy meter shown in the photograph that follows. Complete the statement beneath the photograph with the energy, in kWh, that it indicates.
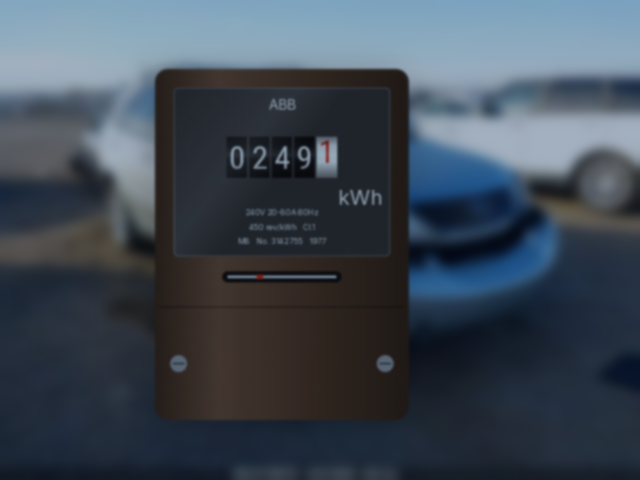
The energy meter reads 249.1 kWh
